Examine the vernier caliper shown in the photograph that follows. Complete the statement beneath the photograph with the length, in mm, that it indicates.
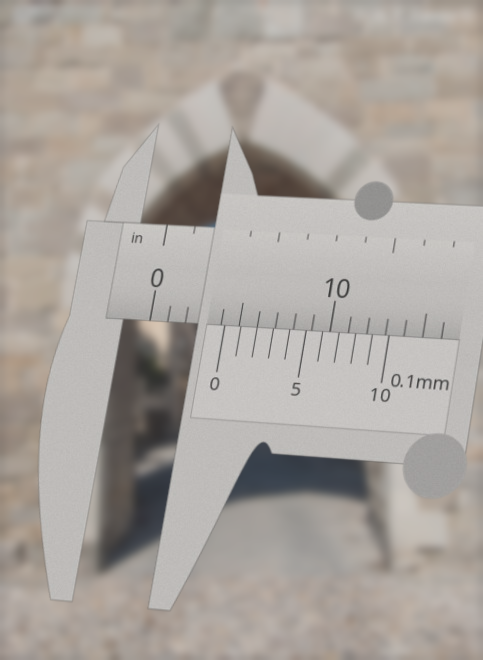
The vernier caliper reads 4.2 mm
